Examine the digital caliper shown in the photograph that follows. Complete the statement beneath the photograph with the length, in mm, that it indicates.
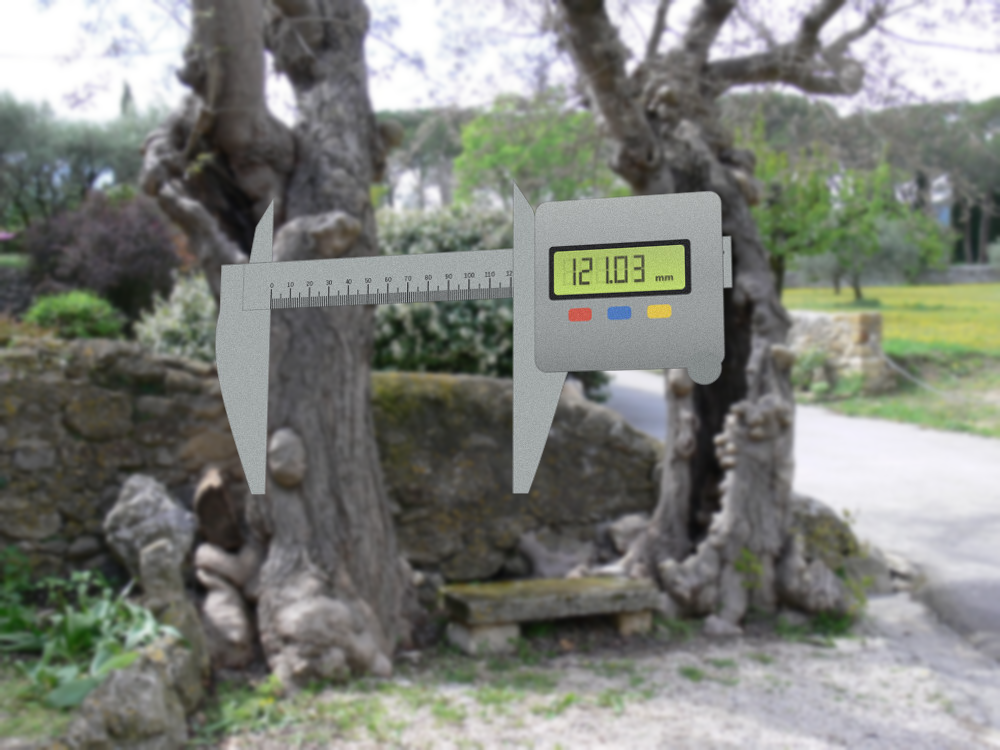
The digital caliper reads 121.03 mm
